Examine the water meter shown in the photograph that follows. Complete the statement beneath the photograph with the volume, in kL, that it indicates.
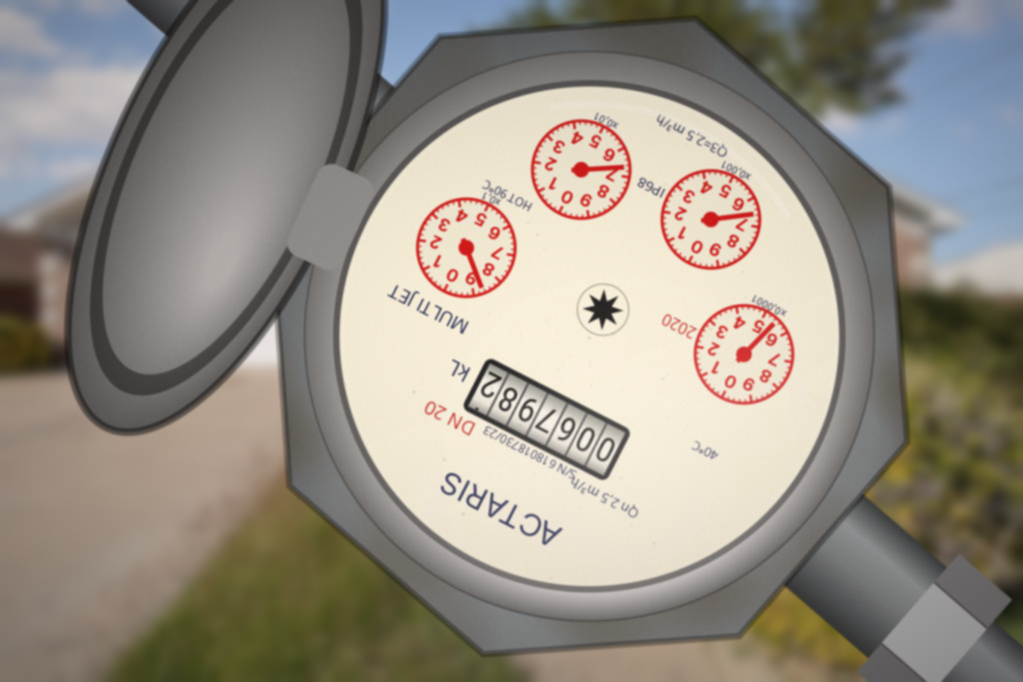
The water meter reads 67981.8665 kL
